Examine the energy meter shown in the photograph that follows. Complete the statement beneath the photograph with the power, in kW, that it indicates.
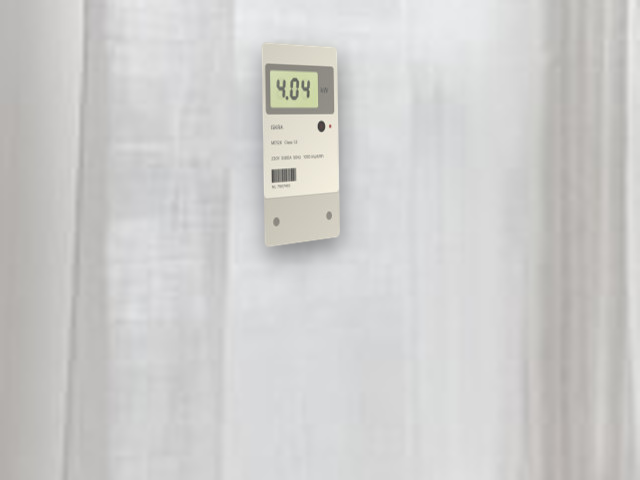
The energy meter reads 4.04 kW
